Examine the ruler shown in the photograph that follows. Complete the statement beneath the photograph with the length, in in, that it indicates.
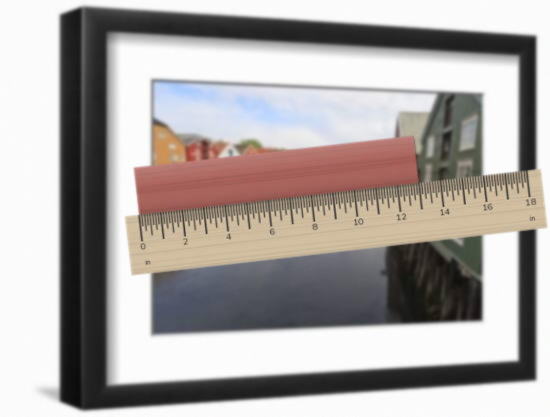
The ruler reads 13 in
